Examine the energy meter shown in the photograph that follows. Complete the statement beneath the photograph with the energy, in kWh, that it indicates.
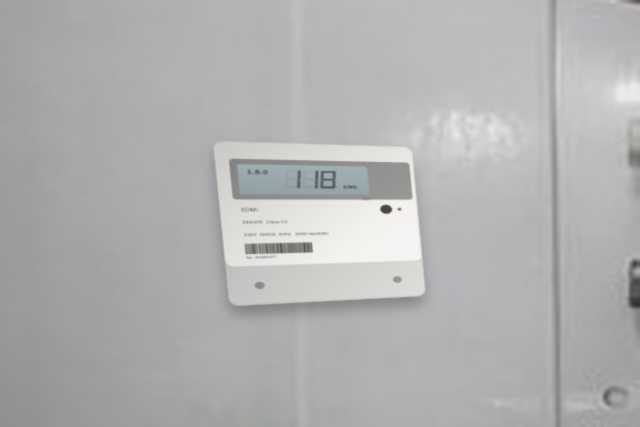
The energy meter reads 118 kWh
